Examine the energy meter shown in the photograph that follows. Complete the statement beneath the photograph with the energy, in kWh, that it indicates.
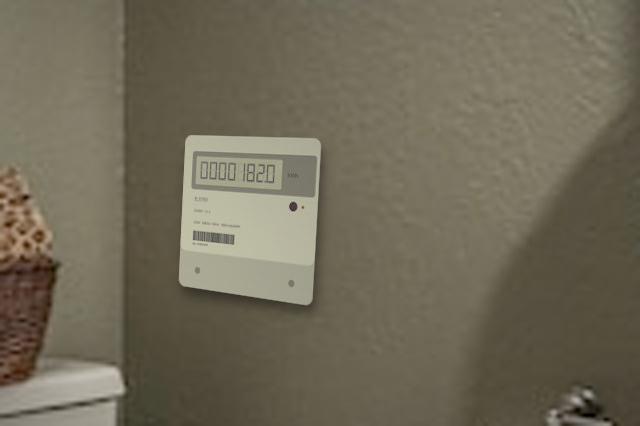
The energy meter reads 182.0 kWh
